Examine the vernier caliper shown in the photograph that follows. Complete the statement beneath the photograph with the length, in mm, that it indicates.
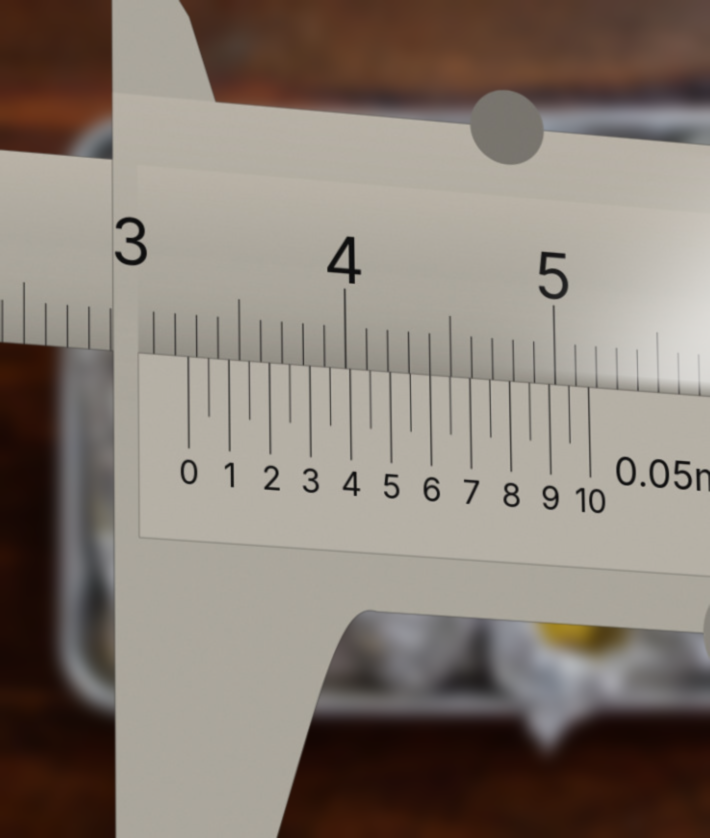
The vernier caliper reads 32.6 mm
